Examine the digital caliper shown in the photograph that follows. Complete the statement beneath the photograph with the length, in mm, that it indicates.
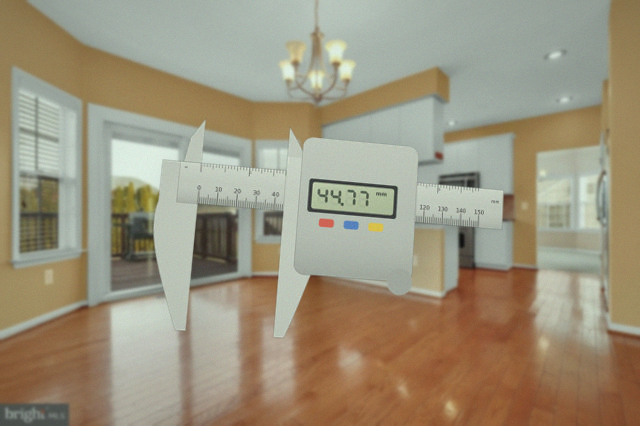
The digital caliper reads 44.77 mm
